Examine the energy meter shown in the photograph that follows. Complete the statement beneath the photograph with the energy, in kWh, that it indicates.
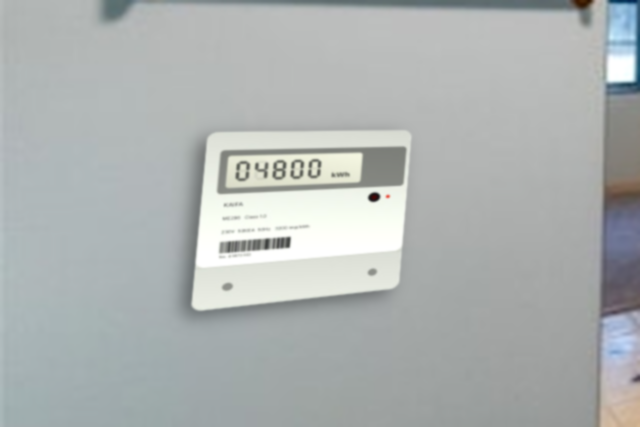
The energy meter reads 4800 kWh
